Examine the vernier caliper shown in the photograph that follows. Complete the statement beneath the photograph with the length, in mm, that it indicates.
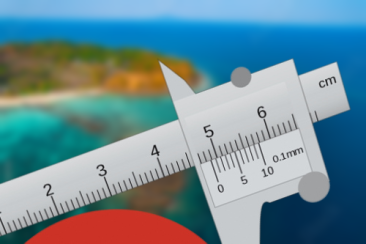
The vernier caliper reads 48.8 mm
